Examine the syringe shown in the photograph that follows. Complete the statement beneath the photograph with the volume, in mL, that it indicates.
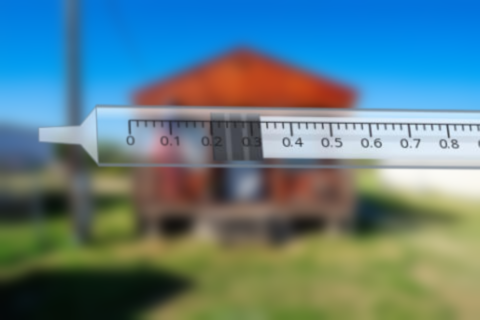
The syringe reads 0.2 mL
